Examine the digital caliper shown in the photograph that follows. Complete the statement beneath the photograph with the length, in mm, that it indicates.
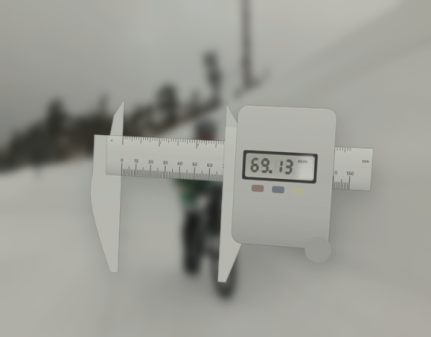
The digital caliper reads 69.13 mm
